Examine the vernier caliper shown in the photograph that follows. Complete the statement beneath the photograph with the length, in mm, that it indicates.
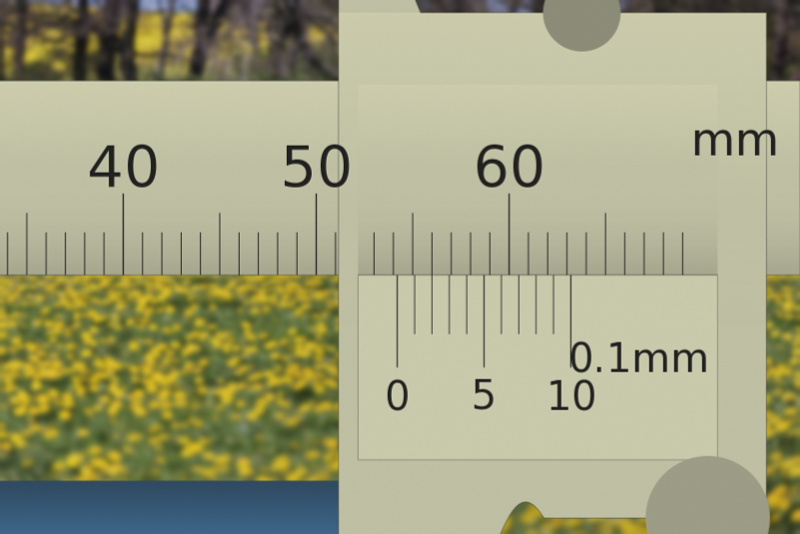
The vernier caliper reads 54.2 mm
